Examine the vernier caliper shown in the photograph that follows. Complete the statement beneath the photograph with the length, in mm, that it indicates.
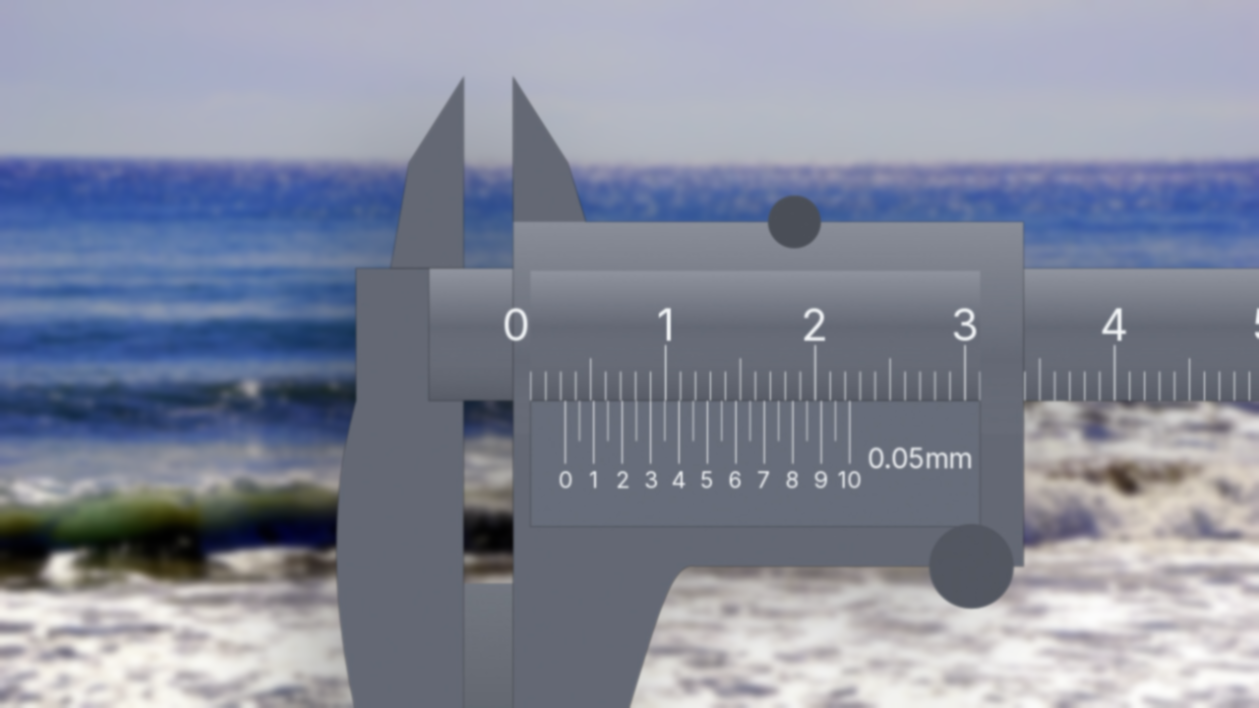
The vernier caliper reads 3.3 mm
